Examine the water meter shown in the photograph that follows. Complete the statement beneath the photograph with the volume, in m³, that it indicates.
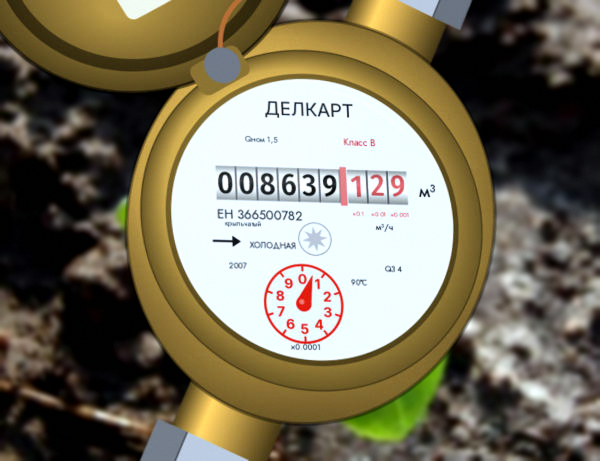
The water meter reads 8639.1290 m³
